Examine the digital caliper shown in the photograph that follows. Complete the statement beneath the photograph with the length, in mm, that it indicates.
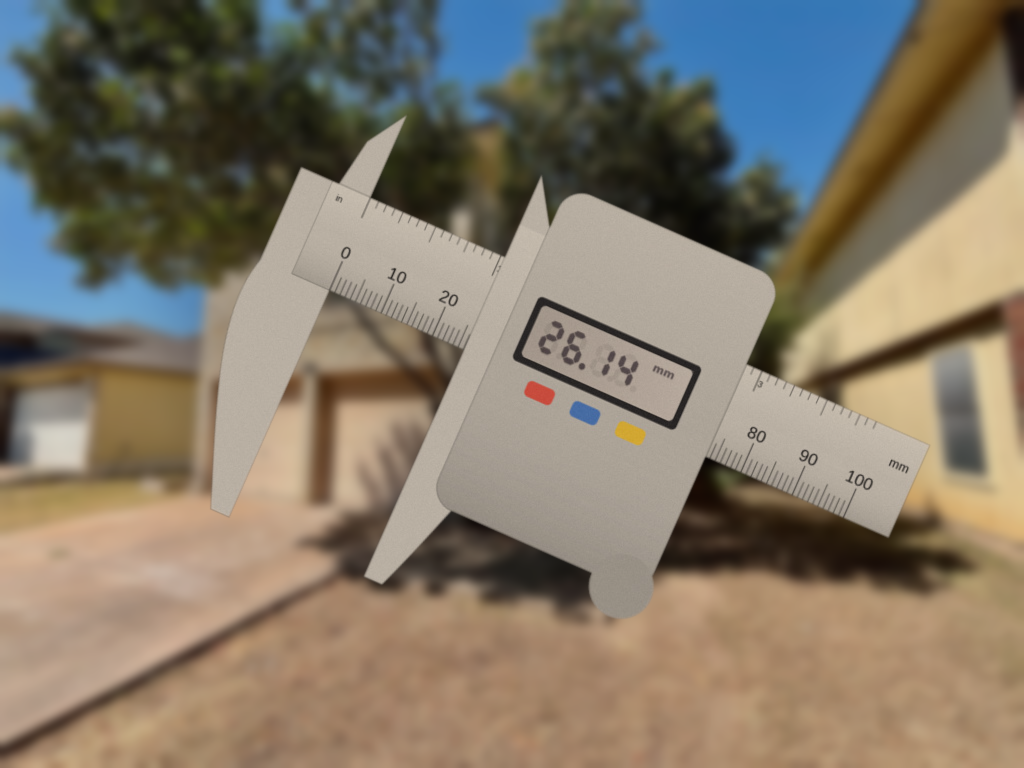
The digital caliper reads 26.14 mm
